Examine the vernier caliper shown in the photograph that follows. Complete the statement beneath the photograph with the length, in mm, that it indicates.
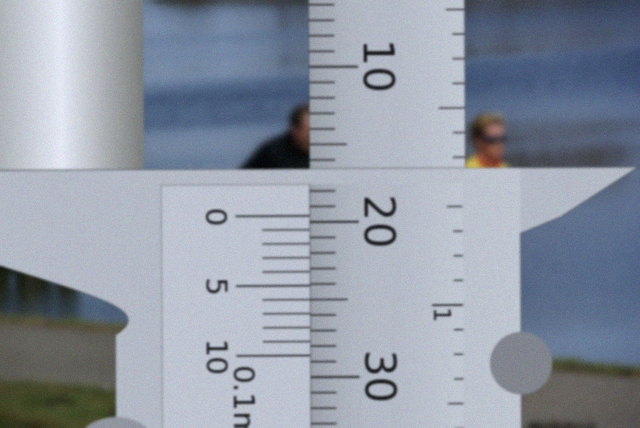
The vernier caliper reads 19.6 mm
